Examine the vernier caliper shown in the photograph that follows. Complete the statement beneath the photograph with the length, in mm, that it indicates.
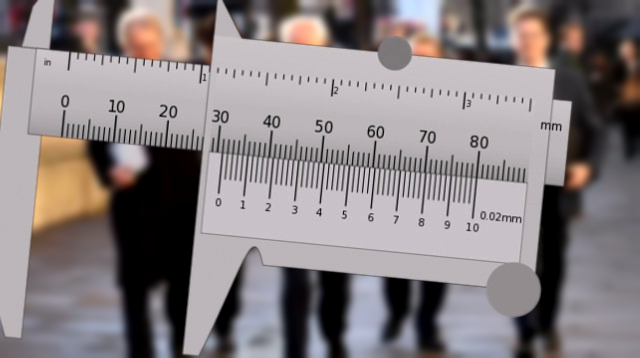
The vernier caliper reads 31.0 mm
